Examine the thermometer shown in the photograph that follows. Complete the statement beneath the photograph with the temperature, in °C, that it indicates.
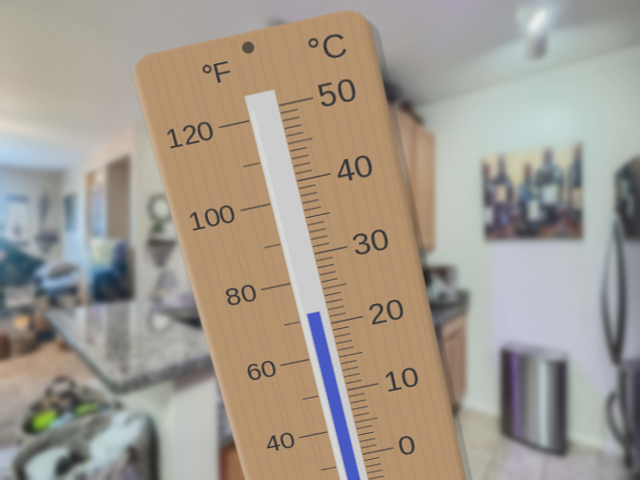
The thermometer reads 22 °C
